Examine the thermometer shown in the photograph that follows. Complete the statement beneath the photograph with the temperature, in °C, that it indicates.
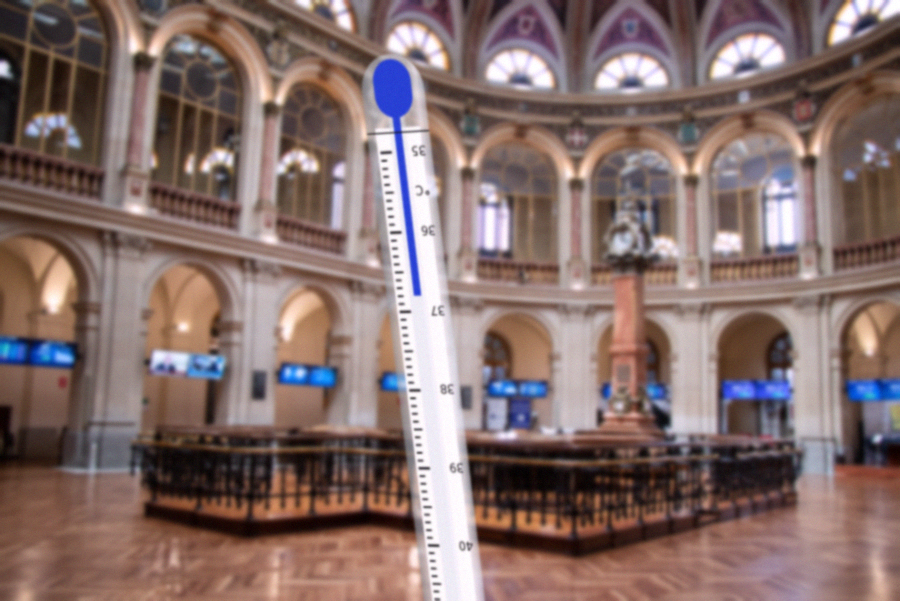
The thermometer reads 36.8 °C
